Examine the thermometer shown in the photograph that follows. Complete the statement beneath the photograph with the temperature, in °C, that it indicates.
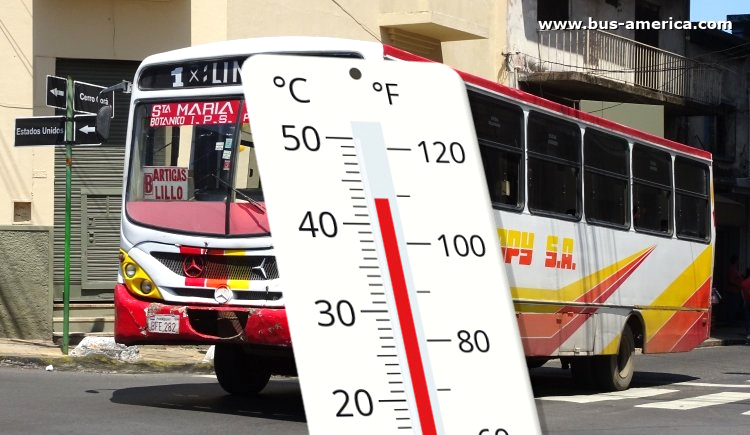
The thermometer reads 43 °C
